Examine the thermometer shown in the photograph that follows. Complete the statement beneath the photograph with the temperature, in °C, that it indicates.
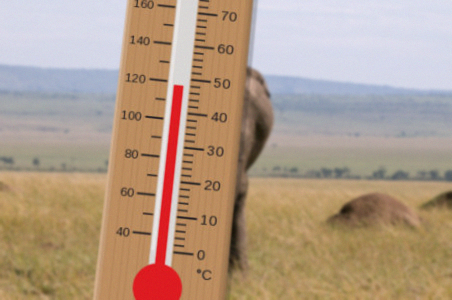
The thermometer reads 48 °C
